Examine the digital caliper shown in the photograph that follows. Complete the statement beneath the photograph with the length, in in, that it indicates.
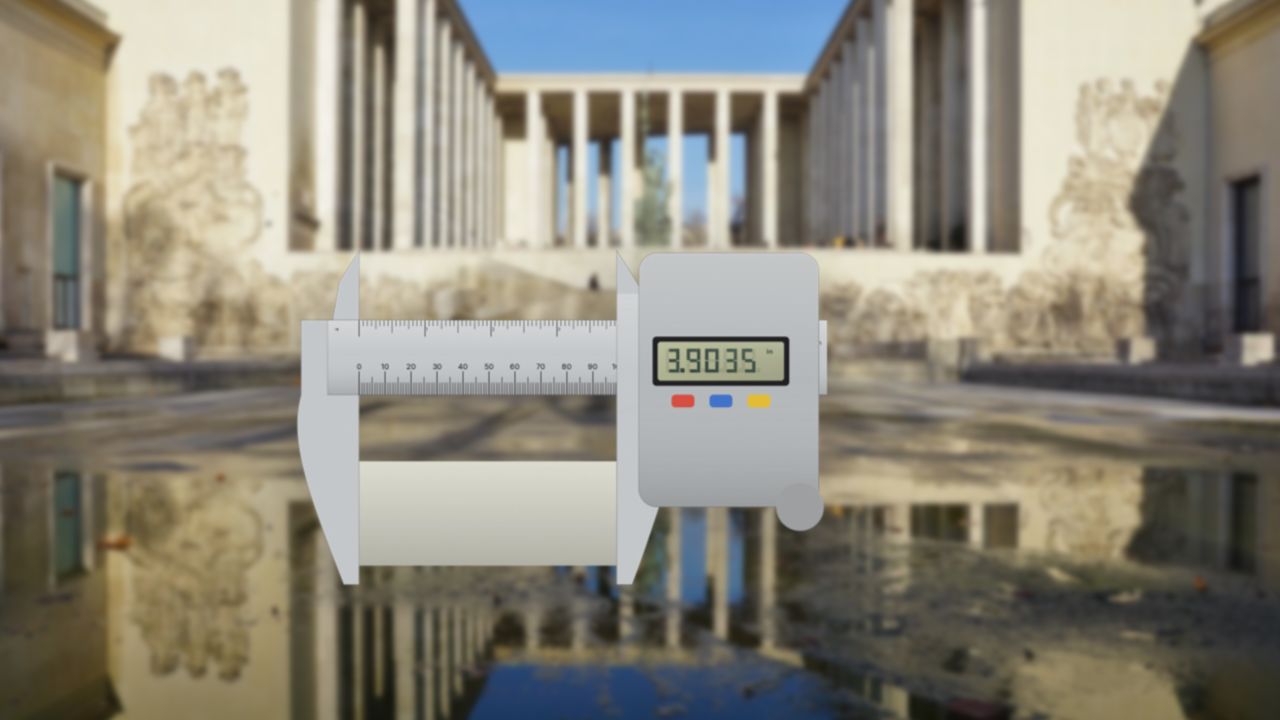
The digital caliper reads 3.9035 in
